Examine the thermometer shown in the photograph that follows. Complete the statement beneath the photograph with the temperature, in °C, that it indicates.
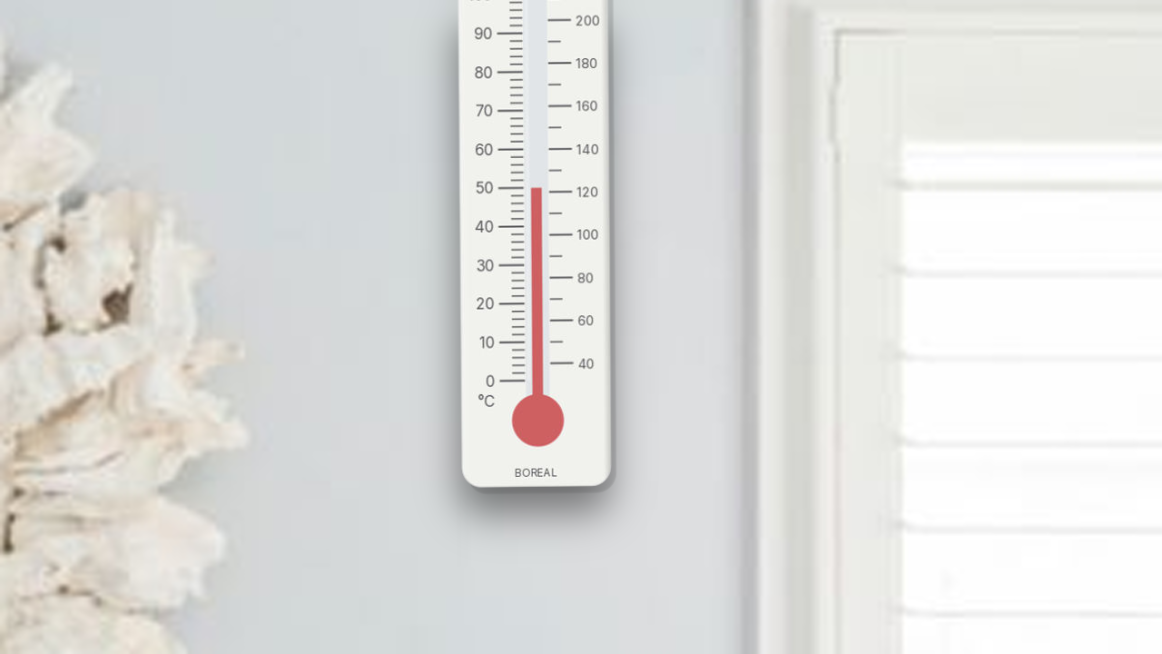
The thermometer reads 50 °C
